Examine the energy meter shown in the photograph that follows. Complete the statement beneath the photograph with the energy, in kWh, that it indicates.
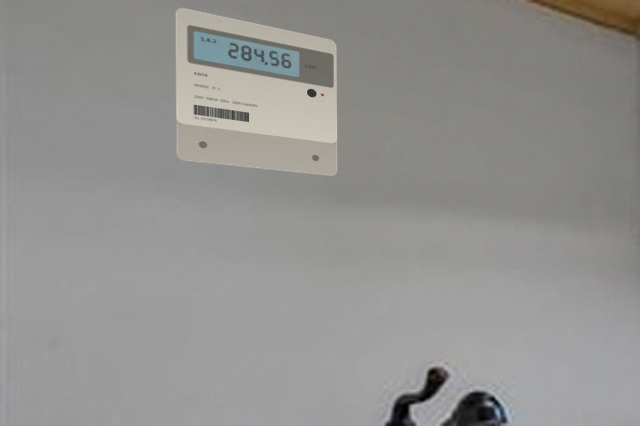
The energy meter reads 284.56 kWh
